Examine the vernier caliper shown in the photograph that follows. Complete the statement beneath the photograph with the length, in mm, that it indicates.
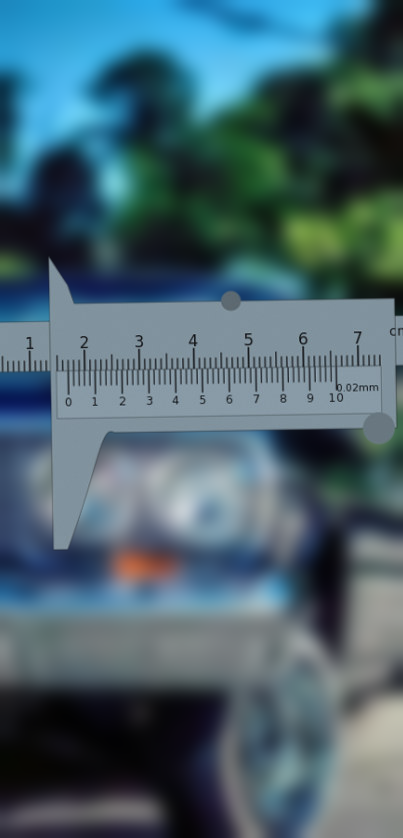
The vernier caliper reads 17.0 mm
